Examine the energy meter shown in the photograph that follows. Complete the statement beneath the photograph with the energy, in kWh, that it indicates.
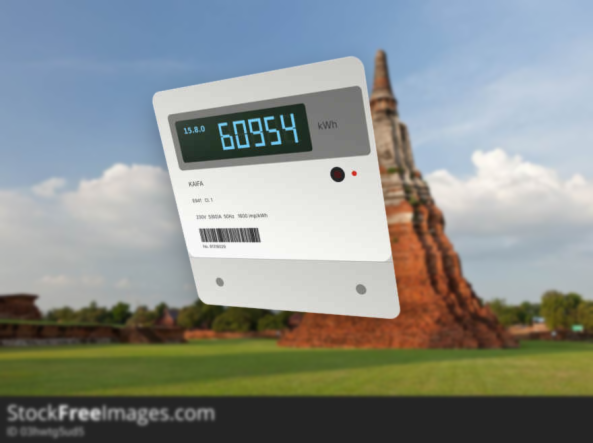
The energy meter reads 60954 kWh
